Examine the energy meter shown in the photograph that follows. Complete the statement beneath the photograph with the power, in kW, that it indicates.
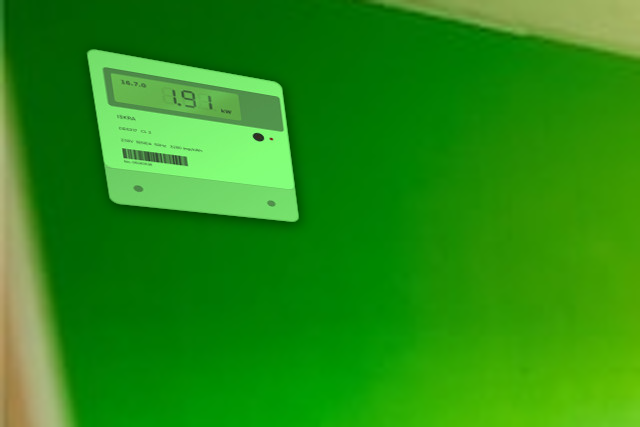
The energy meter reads 1.91 kW
